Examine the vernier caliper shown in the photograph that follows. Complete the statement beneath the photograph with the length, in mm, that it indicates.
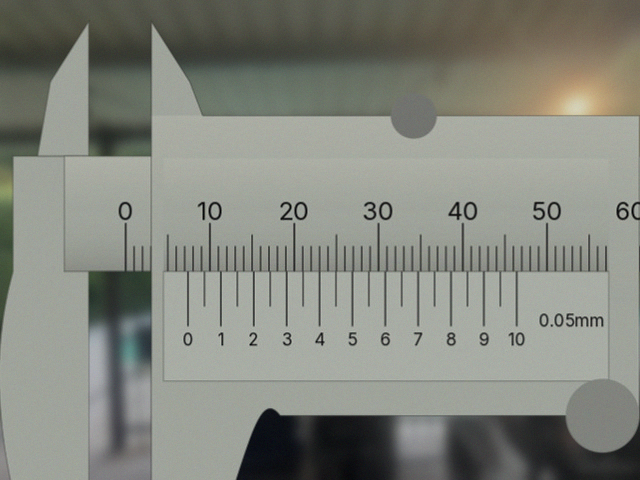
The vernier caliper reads 7.4 mm
